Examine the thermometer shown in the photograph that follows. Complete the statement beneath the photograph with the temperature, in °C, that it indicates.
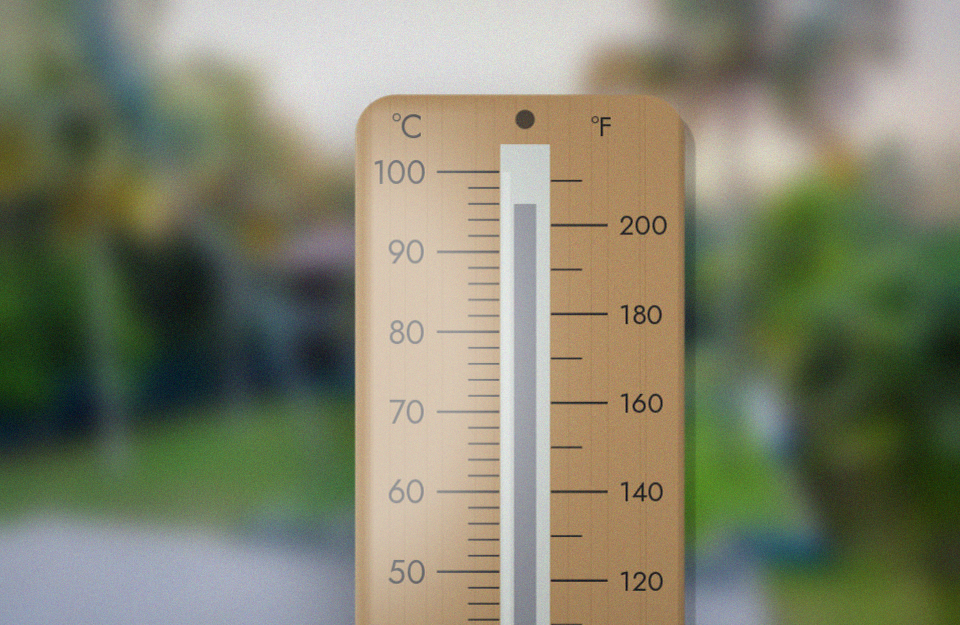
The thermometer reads 96 °C
